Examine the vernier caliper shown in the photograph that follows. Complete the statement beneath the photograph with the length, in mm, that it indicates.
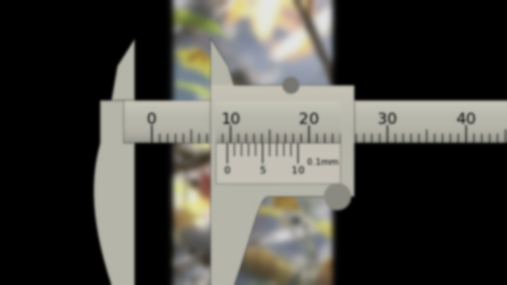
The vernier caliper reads 9.6 mm
